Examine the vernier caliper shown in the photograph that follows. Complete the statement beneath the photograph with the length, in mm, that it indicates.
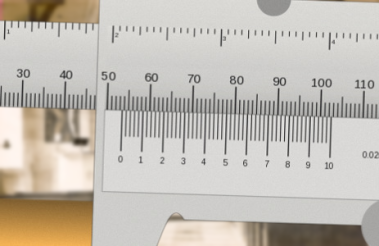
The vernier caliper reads 53.5 mm
